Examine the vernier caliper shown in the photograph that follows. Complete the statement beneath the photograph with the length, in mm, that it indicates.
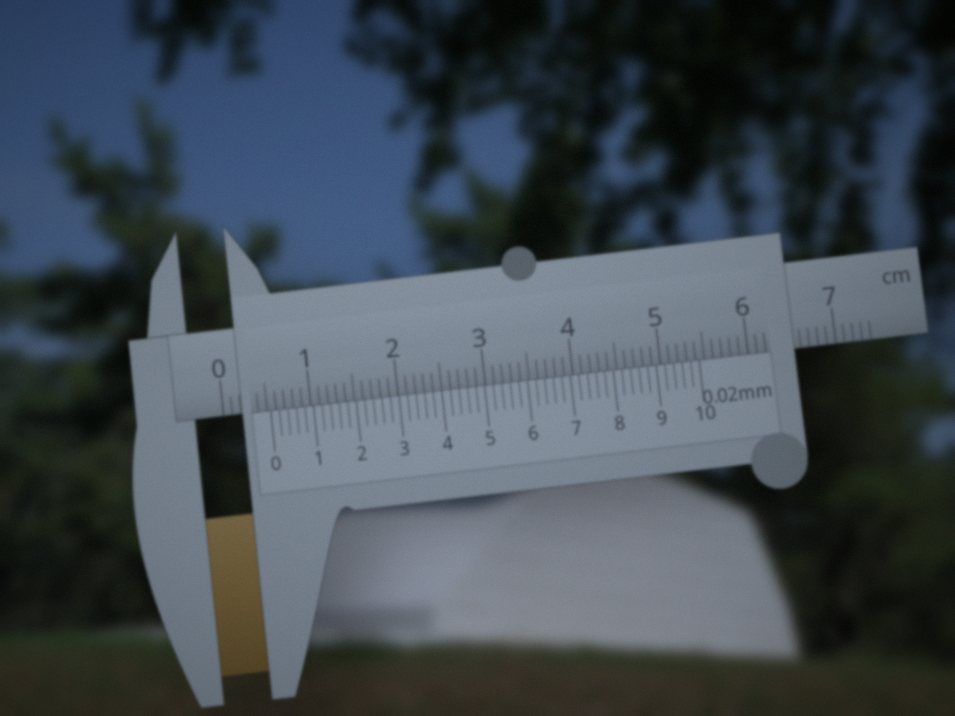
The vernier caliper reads 5.4 mm
